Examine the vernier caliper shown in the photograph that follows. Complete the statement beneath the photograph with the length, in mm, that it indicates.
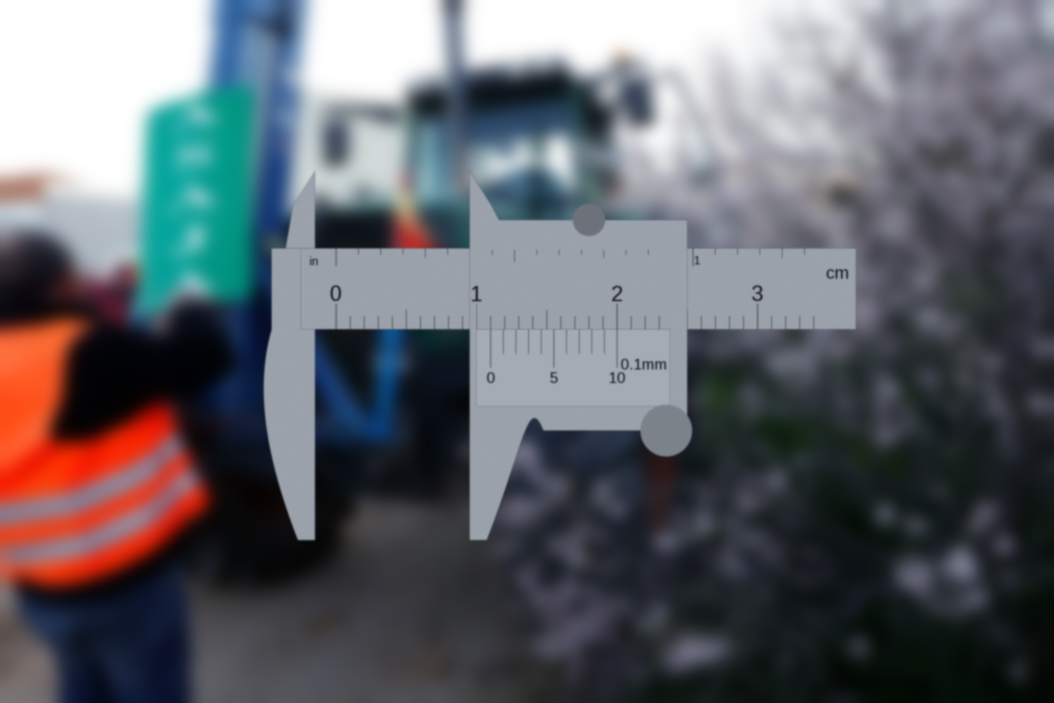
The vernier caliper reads 11.0 mm
